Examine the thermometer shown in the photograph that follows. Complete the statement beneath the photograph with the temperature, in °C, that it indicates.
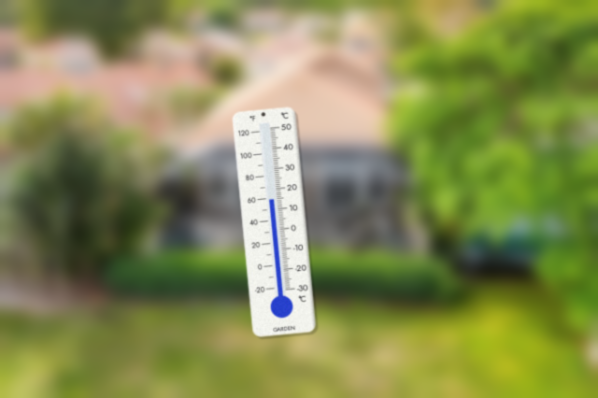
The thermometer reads 15 °C
